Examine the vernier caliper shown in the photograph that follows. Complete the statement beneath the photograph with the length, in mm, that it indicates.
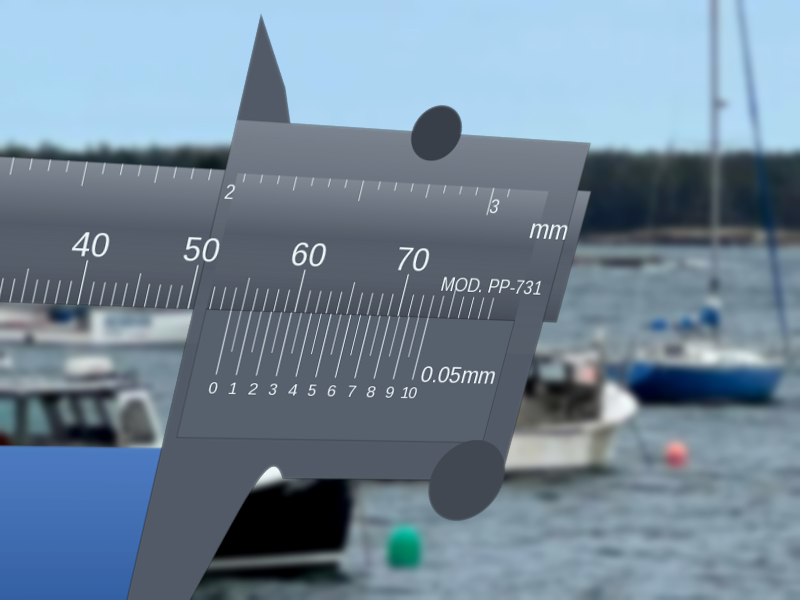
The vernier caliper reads 54.0 mm
